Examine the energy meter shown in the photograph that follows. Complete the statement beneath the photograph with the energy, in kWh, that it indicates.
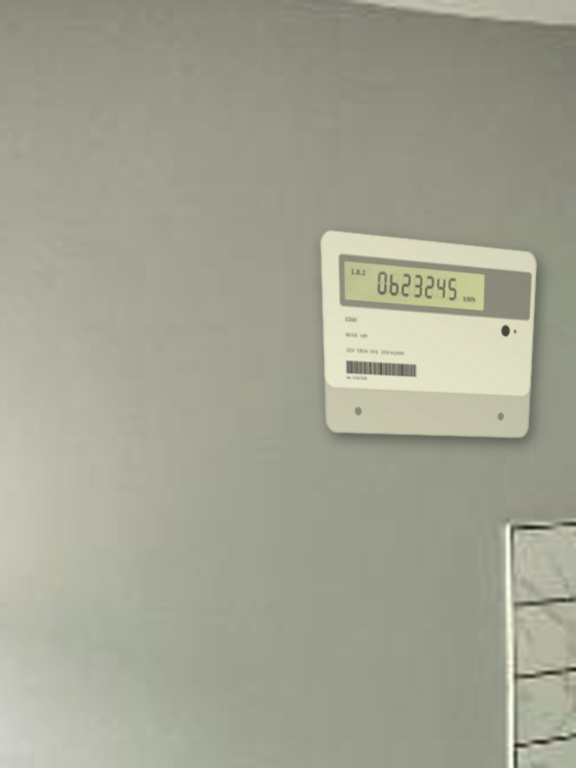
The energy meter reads 623245 kWh
